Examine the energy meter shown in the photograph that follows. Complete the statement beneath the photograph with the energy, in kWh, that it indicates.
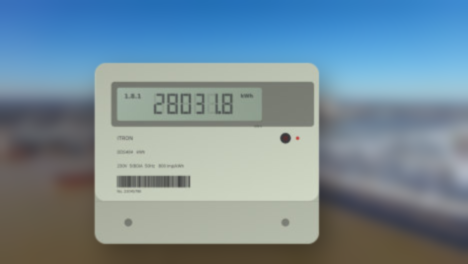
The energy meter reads 28031.8 kWh
